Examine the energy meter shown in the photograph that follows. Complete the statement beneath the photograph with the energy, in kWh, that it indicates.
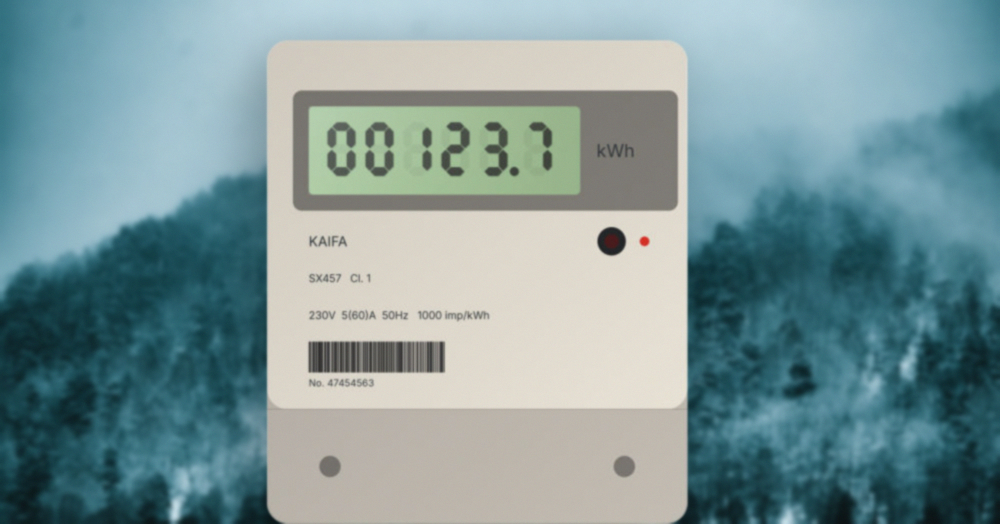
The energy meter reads 123.7 kWh
